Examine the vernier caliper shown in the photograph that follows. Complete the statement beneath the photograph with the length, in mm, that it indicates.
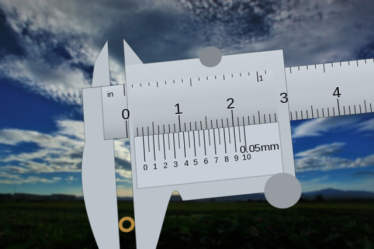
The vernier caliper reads 3.0 mm
